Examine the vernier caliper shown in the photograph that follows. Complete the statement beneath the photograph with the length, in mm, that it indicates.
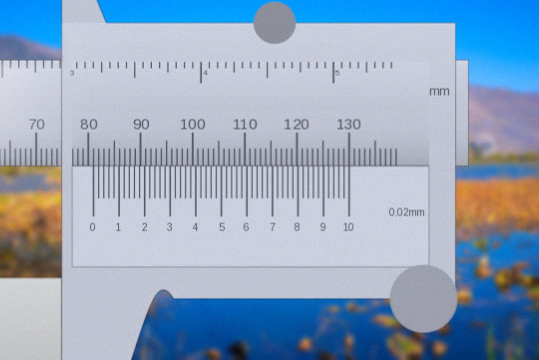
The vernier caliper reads 81.0 mm
